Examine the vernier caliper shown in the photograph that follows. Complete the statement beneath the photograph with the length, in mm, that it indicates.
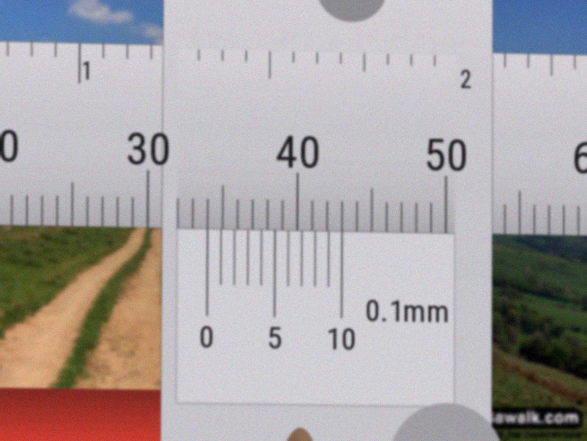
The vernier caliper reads 34.0 mm
